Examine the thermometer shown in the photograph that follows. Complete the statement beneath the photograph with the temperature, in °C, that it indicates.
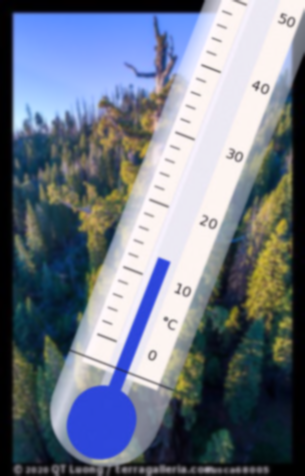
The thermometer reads 13 °C
